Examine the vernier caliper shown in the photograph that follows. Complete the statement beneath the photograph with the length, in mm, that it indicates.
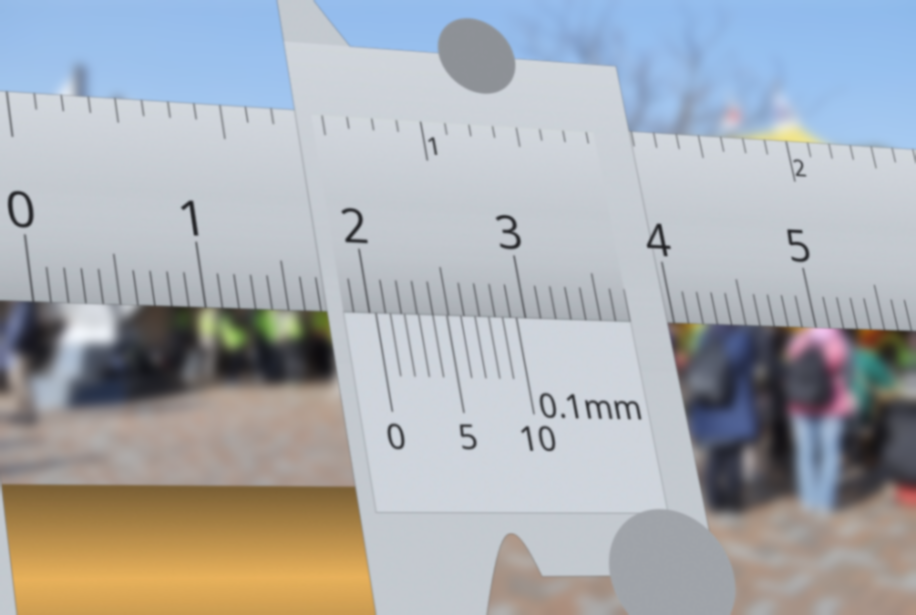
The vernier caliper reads 20.4 mm
